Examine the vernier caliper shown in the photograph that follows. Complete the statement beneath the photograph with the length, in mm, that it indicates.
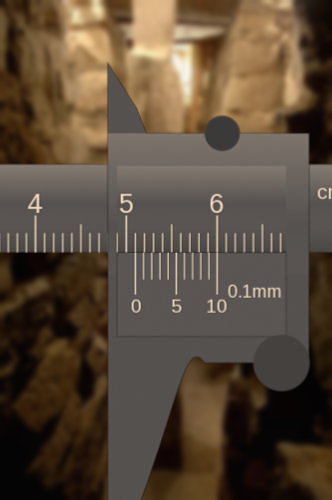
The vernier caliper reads 51.0 mm
